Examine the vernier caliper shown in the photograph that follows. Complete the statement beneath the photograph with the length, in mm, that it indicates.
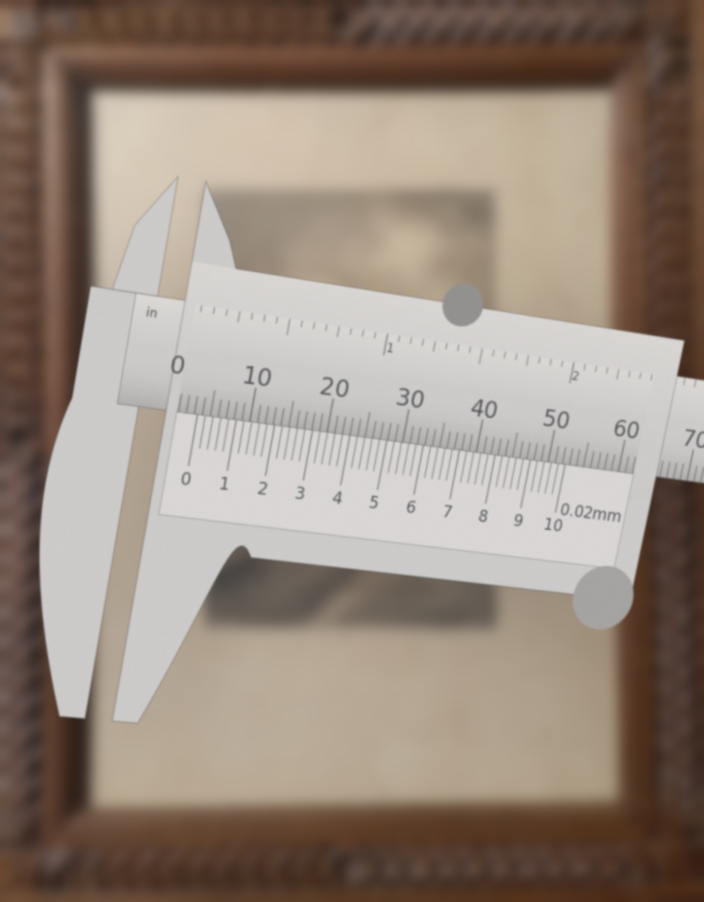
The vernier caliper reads 3.4 mm
